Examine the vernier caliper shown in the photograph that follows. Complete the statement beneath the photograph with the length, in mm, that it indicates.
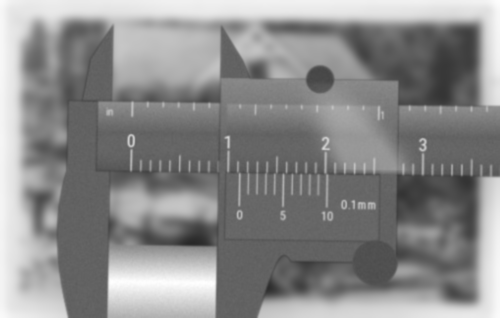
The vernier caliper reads 11.2 mm
